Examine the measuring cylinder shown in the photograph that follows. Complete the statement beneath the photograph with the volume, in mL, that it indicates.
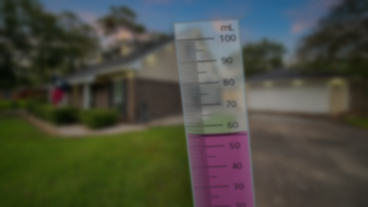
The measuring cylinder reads 55 mL
